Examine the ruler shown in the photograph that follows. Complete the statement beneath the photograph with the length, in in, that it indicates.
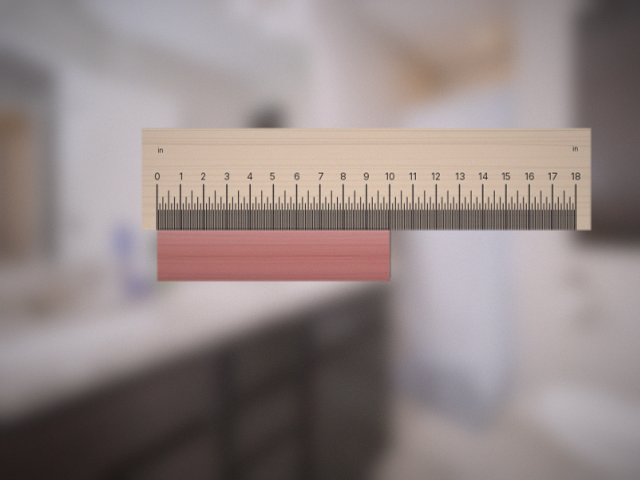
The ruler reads 10 in
